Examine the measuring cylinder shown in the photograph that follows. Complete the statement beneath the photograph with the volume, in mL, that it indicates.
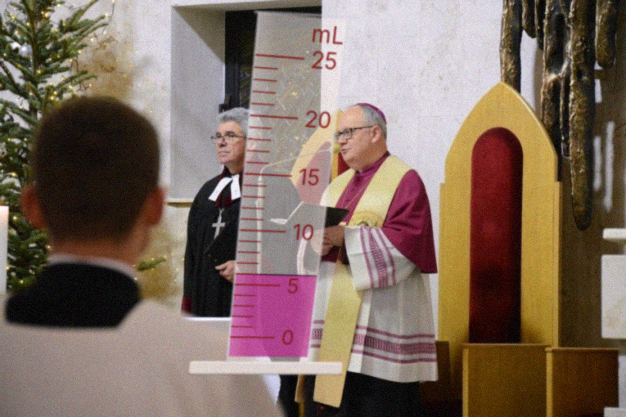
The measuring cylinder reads 6 mL
